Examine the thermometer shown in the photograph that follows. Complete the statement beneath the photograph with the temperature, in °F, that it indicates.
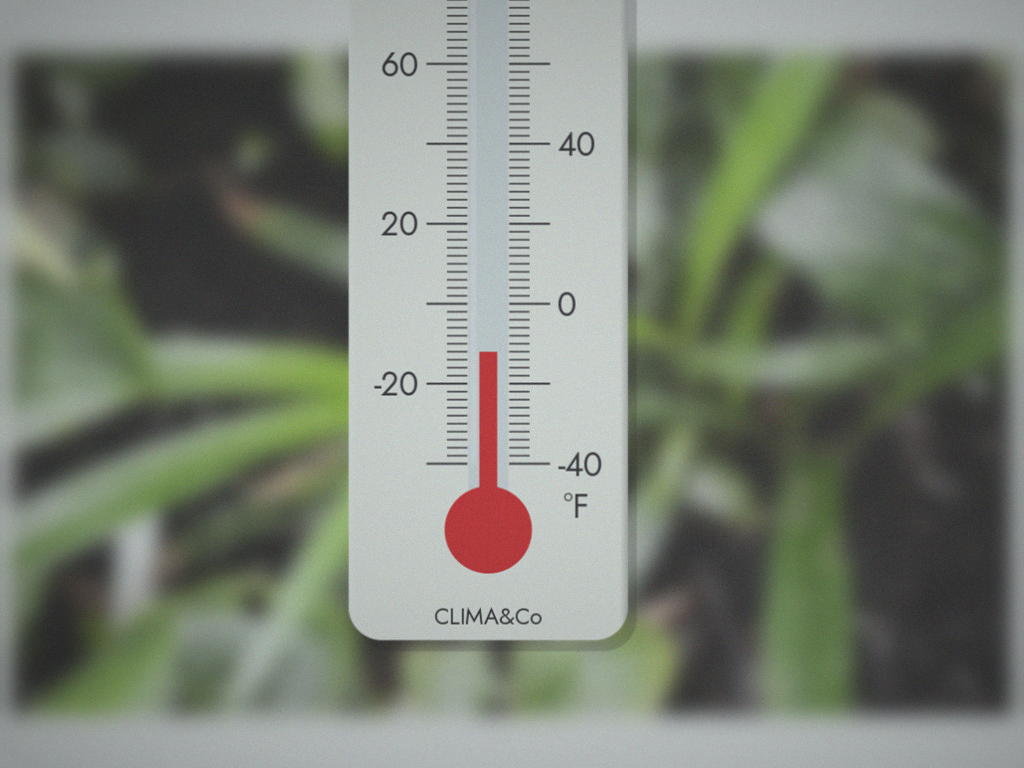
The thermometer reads -12 °F
